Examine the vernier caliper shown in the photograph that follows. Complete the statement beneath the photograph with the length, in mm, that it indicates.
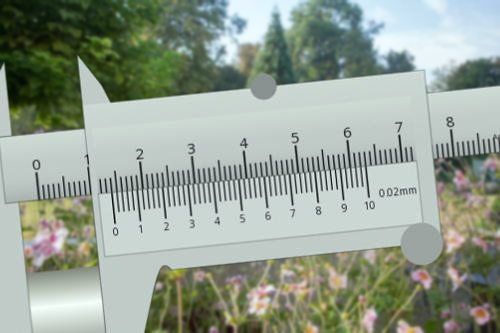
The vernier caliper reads 14.0 mm
